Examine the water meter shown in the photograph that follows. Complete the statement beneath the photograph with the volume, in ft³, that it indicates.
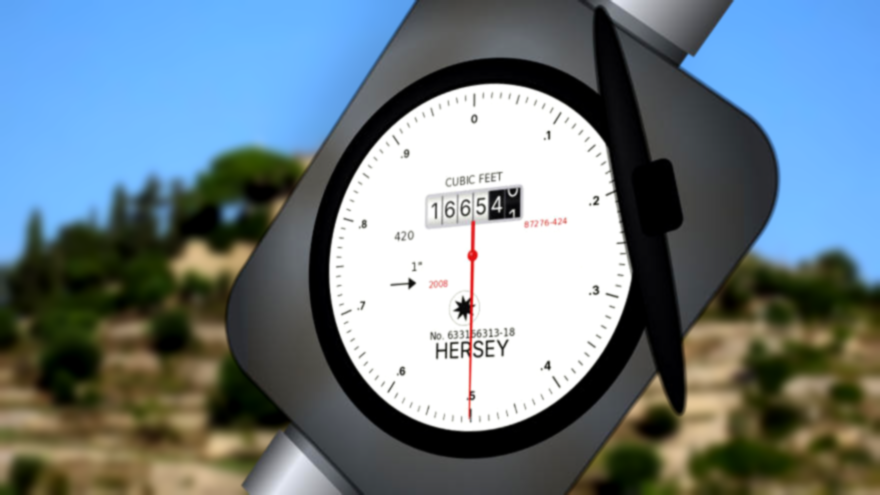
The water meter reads 166540.50 ft³
